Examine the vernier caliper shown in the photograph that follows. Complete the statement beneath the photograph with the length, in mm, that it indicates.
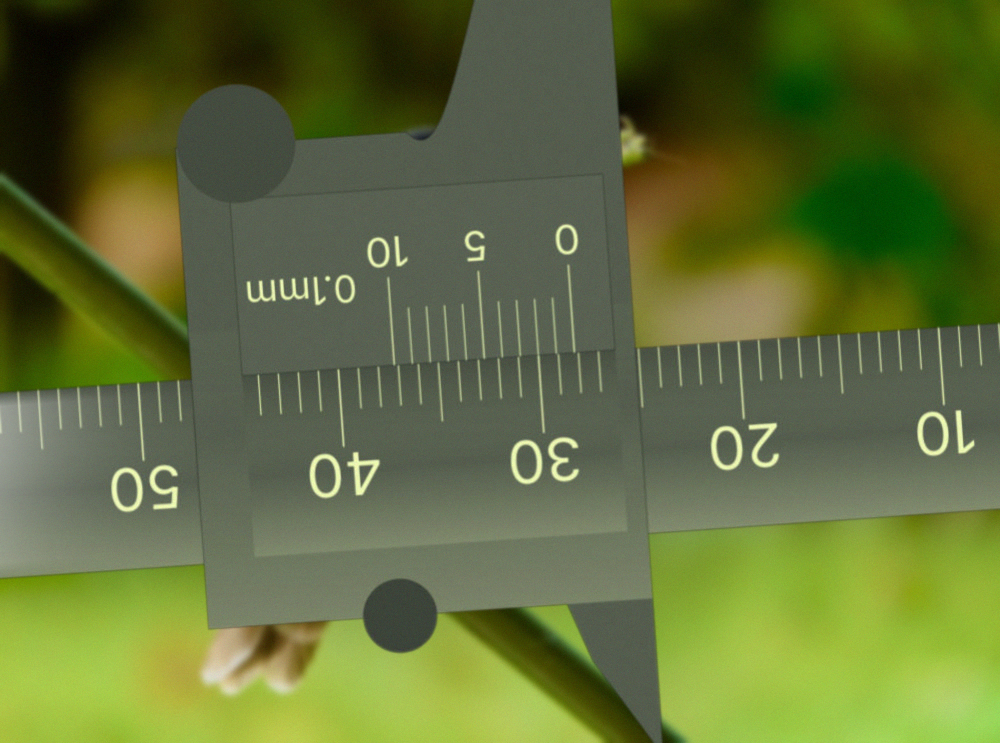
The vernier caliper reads 28.2 mm
